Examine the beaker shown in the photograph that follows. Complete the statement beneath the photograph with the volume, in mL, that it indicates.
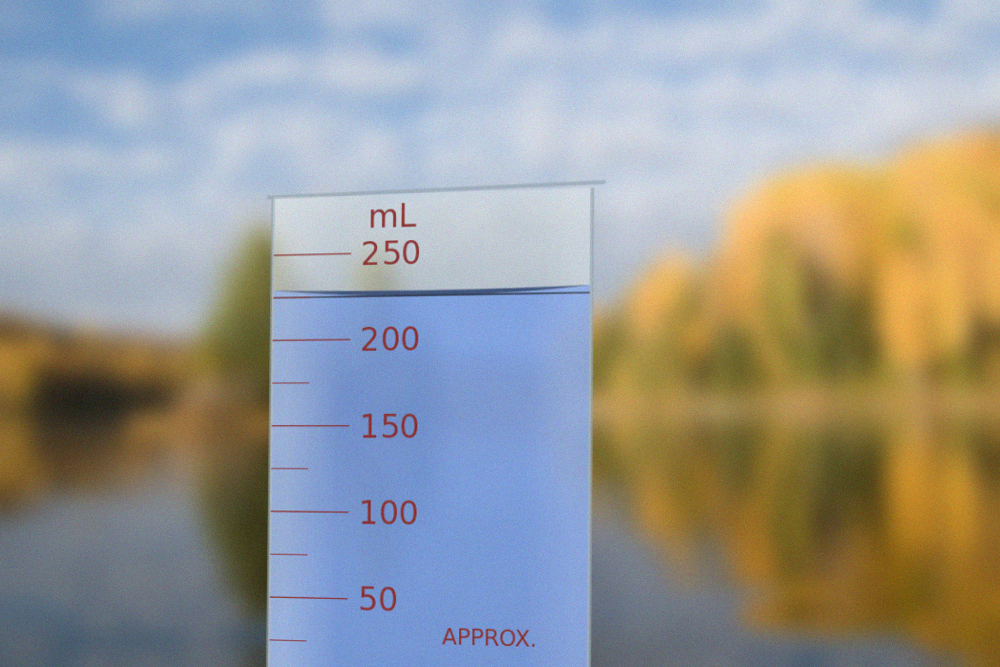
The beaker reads 225 mL
